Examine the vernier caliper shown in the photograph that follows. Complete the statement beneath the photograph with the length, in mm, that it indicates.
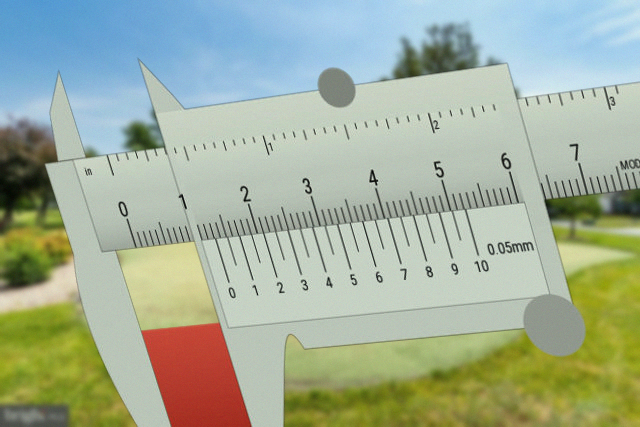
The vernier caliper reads 13.2 mm
